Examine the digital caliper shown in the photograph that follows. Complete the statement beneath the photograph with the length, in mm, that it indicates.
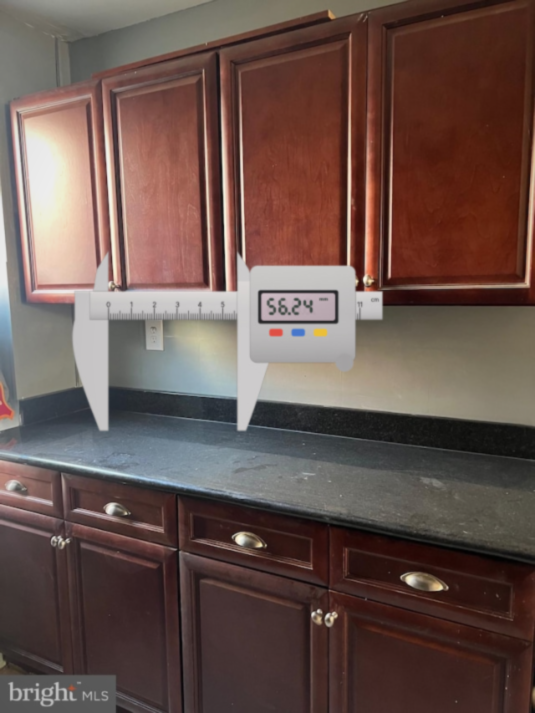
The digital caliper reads 56.24 mm
